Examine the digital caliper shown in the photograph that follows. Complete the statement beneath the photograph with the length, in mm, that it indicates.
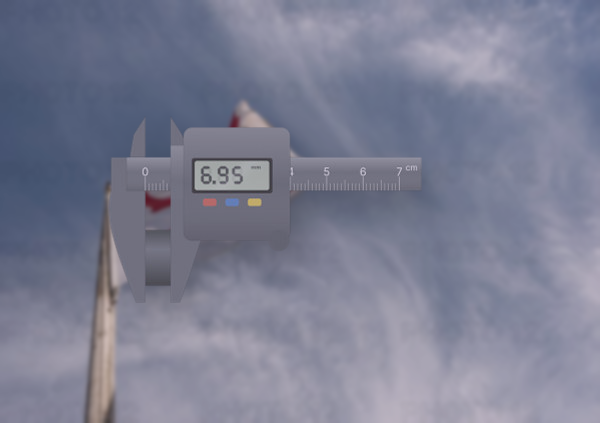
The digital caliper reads 6.95 mm
